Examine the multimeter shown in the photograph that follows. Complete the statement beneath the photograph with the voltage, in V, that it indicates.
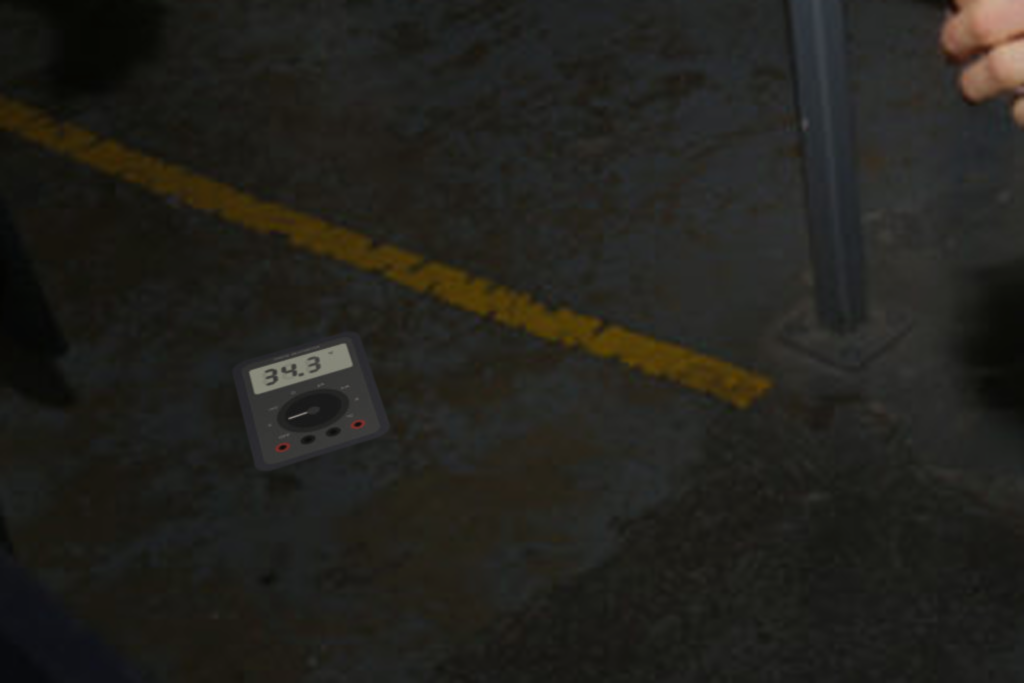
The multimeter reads 34.3 V
